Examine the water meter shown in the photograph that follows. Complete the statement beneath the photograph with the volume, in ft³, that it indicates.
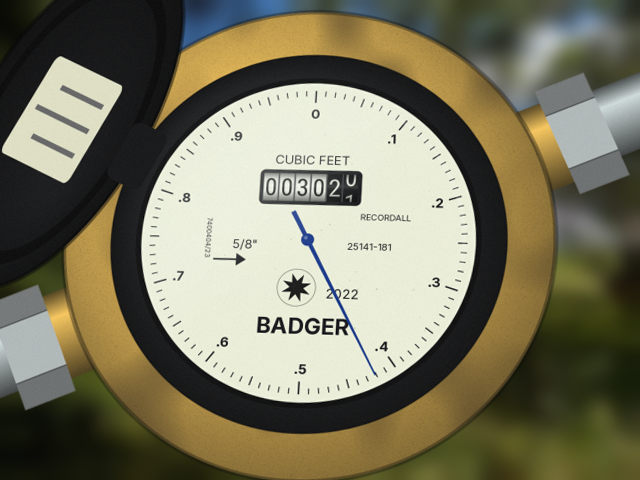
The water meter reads 3020.42 ft³
